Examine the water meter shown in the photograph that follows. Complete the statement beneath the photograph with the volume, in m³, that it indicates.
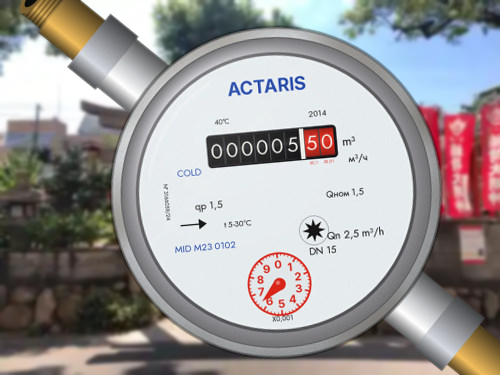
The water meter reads 5.506 m³
